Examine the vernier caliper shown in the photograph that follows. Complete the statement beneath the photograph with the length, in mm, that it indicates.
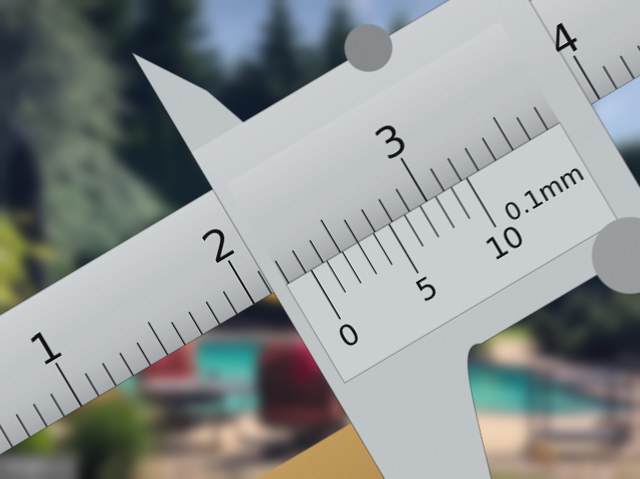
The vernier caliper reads 23.3 mm
